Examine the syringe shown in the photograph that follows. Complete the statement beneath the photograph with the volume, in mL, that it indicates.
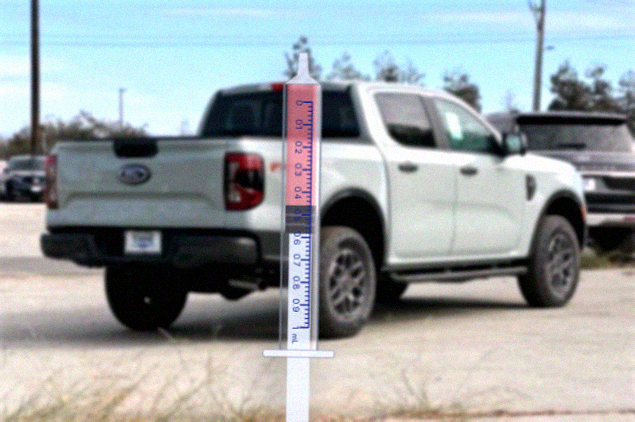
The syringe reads 0.46 mL
